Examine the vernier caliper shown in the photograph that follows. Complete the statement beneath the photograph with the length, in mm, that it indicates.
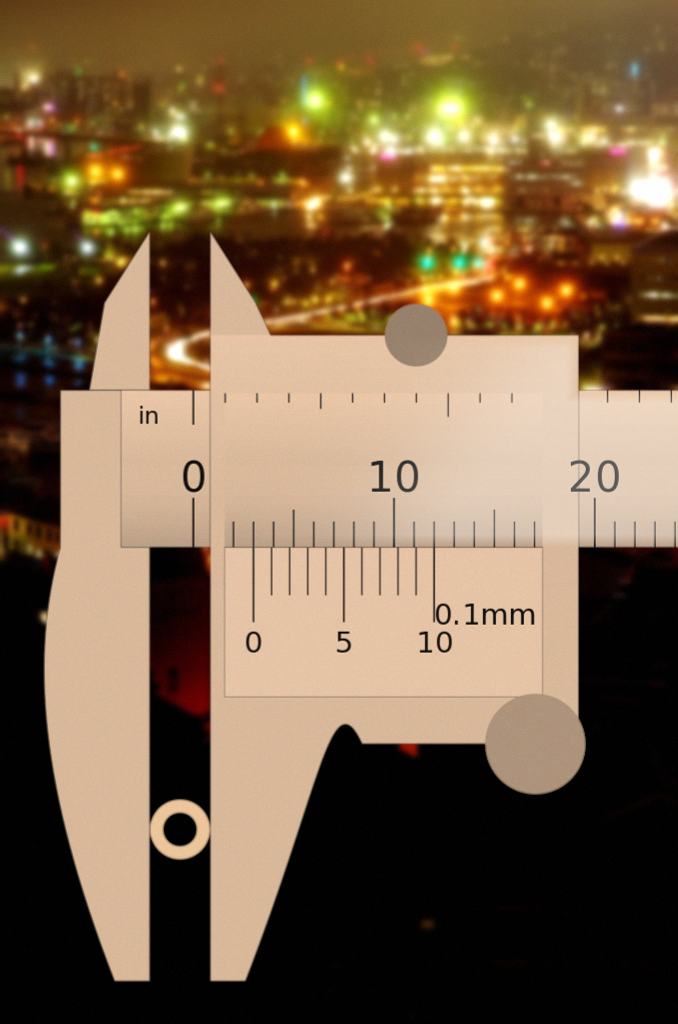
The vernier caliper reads 3.0 mm
